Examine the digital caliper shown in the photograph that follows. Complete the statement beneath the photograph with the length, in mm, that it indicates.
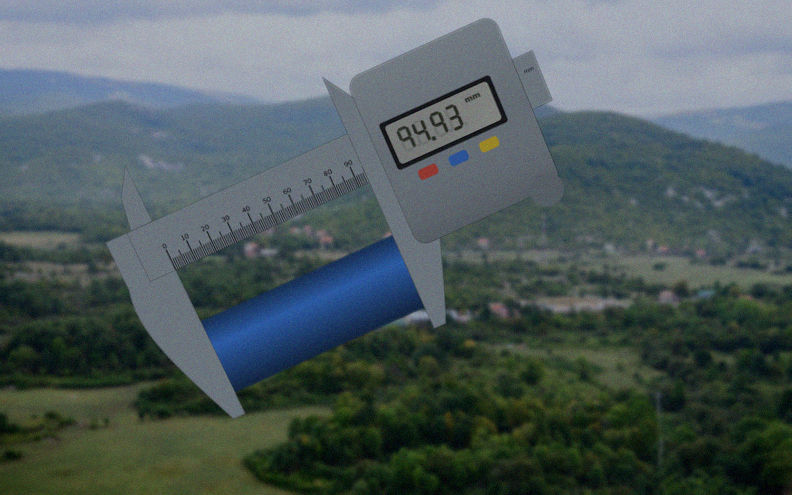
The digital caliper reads 94.93 mm
